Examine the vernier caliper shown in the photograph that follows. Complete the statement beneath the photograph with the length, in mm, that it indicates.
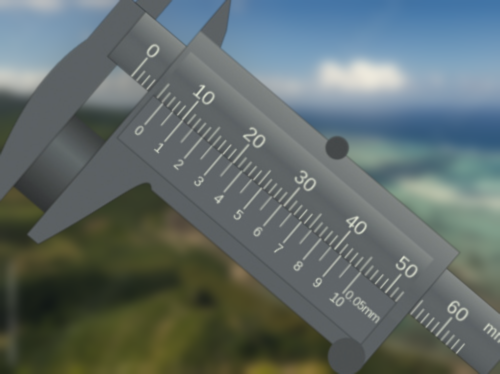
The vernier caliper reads 6.2 mm
